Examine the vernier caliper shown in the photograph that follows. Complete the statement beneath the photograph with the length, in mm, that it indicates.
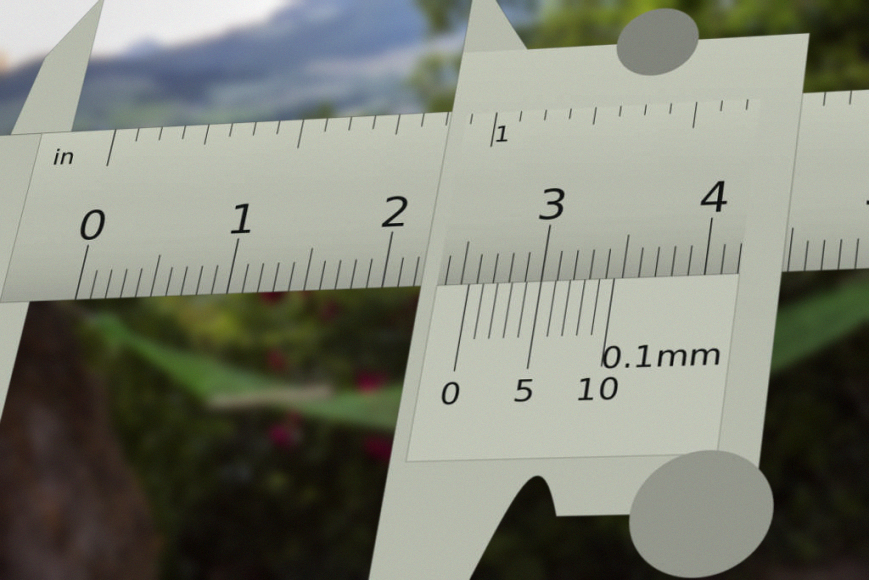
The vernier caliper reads 25.5 mm
